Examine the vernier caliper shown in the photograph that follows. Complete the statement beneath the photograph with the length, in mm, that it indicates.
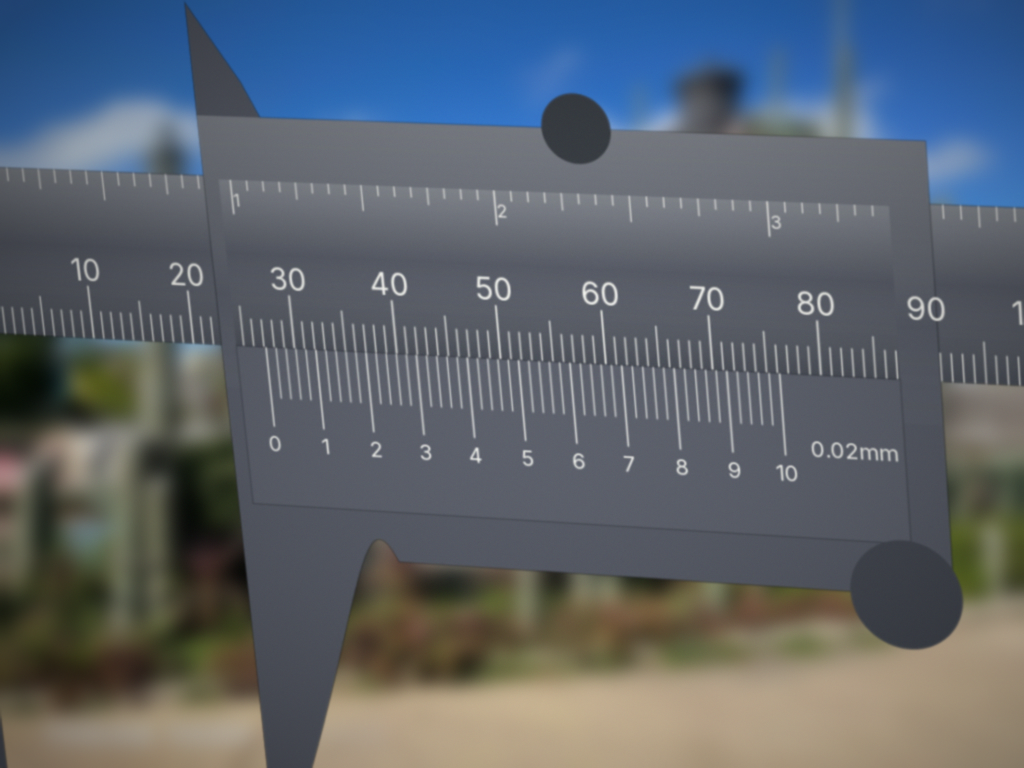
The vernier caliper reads 27.2 mm
